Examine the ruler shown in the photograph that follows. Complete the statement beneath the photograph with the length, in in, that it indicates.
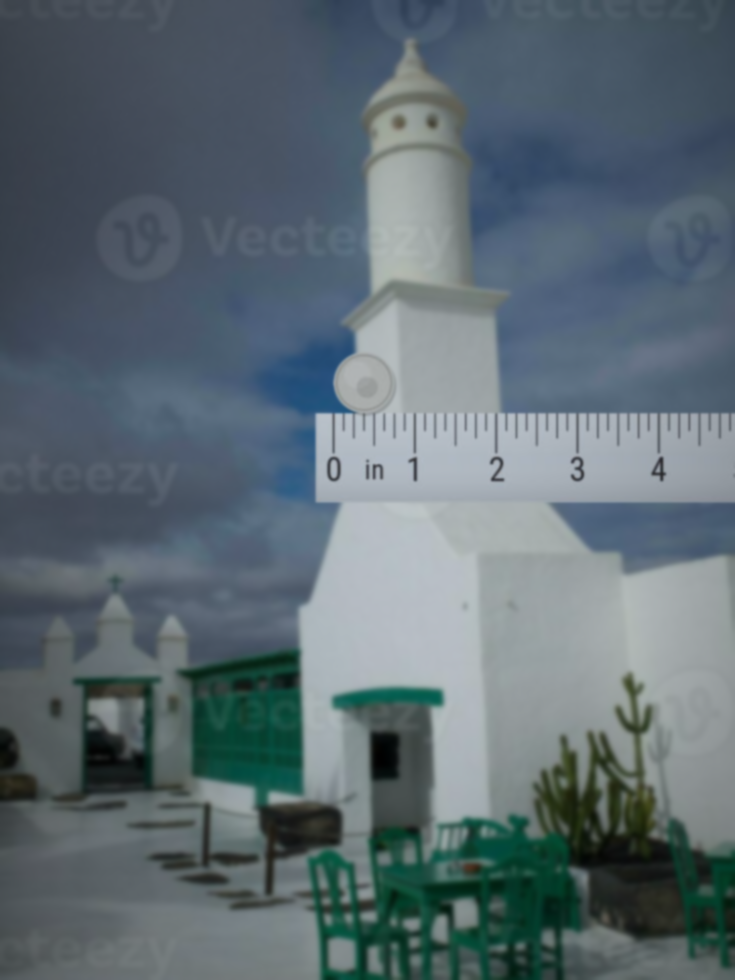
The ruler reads 0.75 in
